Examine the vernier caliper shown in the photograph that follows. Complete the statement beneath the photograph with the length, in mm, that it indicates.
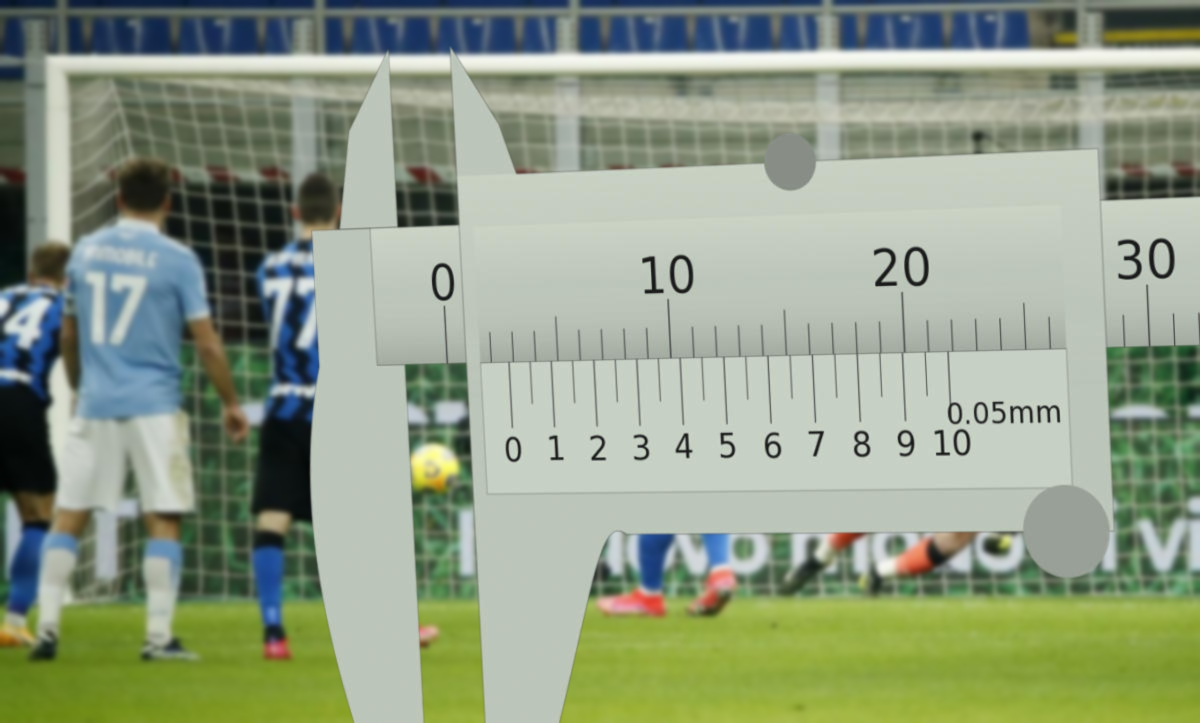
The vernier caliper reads 2.8 mm
